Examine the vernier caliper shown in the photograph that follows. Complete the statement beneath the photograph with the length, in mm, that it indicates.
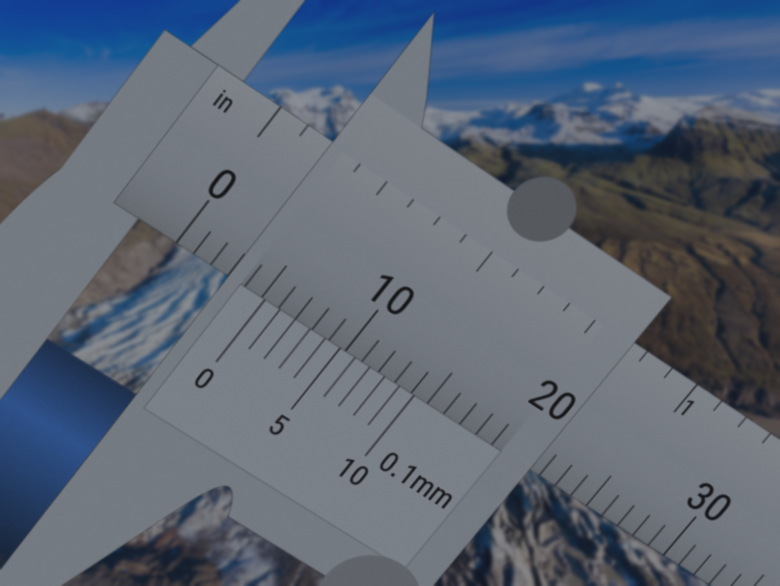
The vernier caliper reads 5.2 mm
